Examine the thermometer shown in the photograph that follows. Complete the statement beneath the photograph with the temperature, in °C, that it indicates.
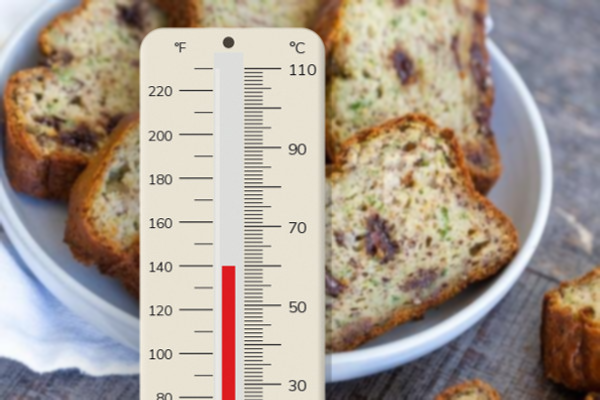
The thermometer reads 60 °C
